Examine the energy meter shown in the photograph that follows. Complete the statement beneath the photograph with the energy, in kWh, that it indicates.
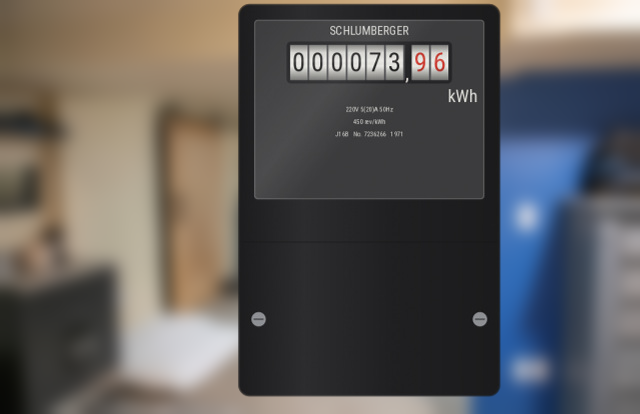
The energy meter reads 73.96 kWh
